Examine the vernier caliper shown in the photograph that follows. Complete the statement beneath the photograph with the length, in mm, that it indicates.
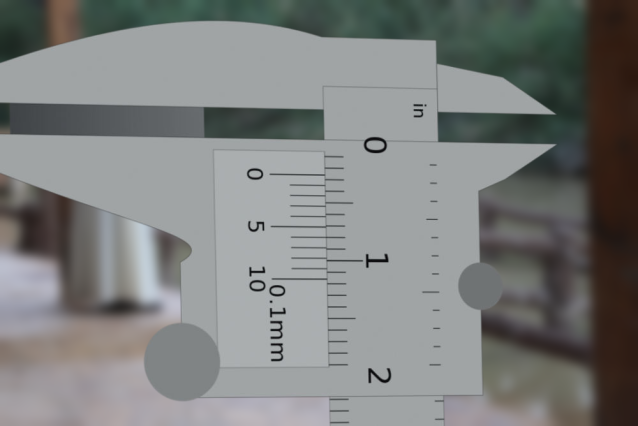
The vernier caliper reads 2.6 mm
